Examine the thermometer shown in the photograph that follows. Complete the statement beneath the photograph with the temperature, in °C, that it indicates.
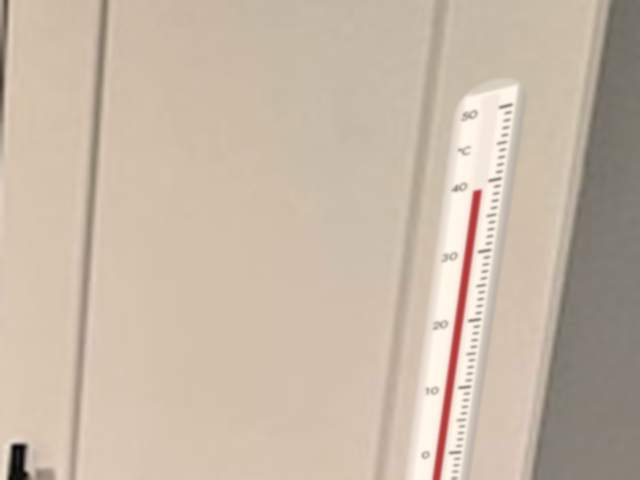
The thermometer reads 39 °C
